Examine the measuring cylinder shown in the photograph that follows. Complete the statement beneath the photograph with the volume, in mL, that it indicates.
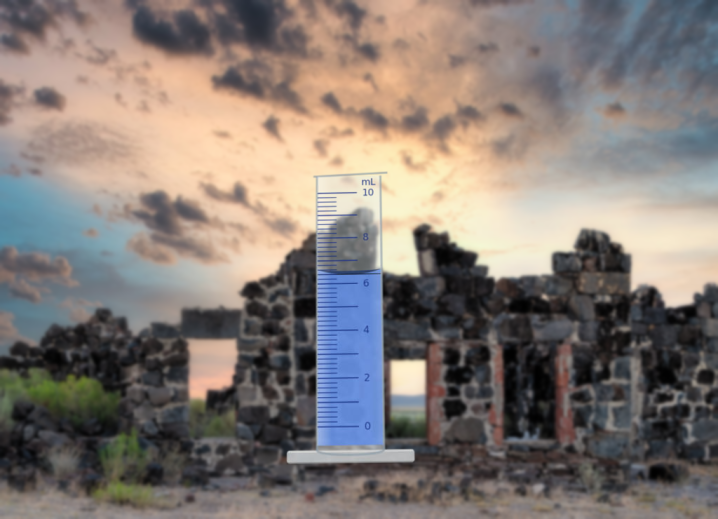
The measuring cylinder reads 6.4 mL
